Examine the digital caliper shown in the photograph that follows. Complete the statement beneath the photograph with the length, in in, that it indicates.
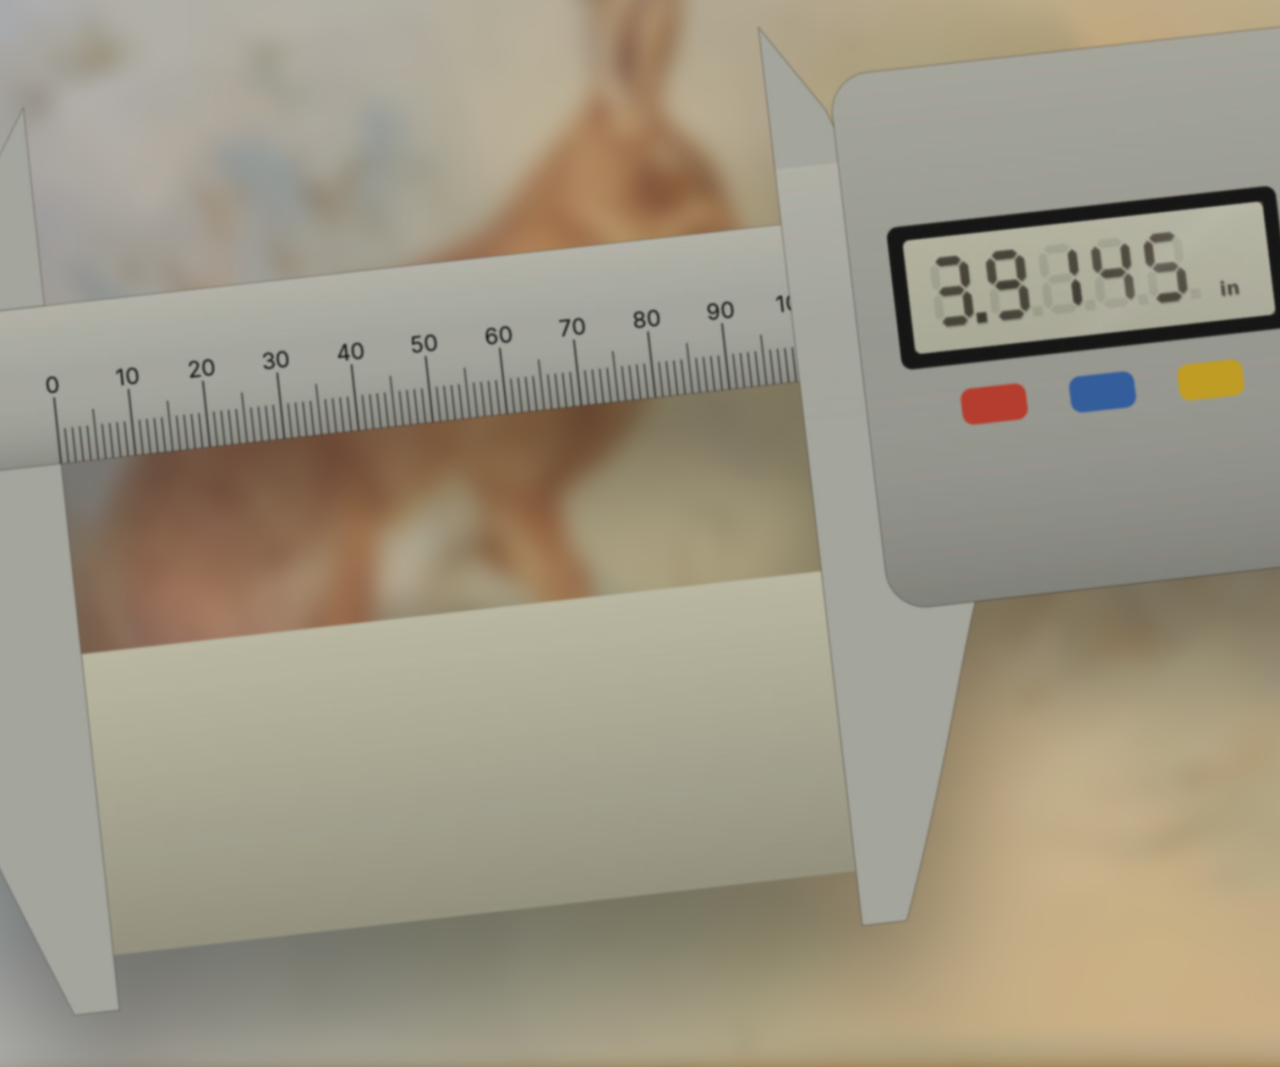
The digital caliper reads 3.9145 in
